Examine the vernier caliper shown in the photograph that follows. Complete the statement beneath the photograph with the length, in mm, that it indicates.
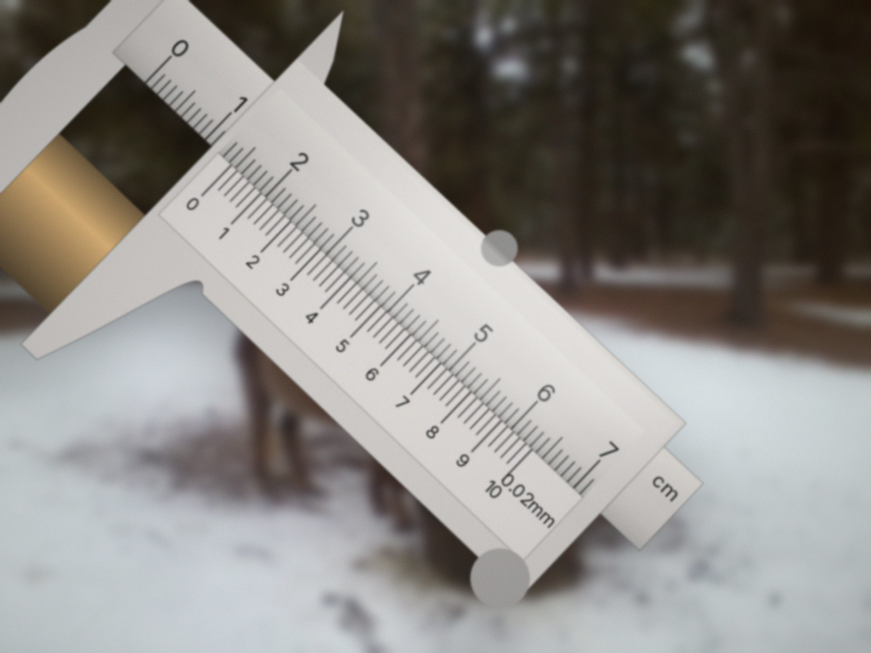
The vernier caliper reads 14.4 mm
